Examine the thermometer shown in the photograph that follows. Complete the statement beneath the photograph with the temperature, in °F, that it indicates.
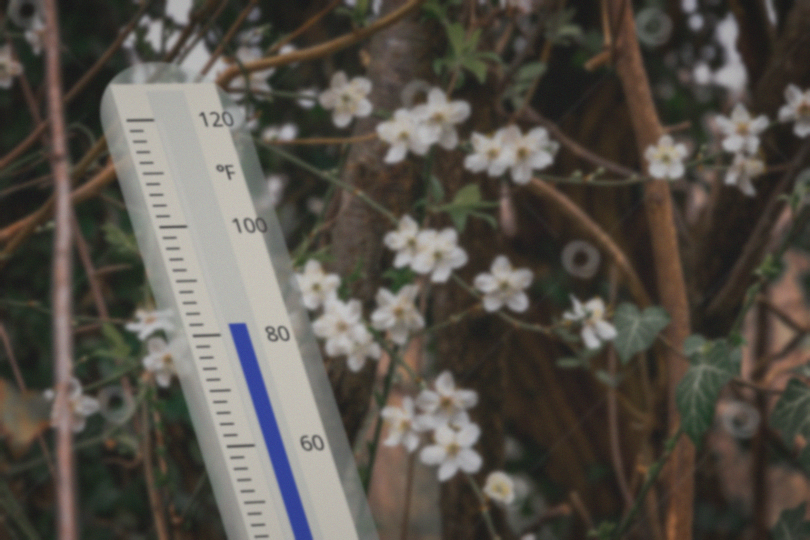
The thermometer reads 82 °F
